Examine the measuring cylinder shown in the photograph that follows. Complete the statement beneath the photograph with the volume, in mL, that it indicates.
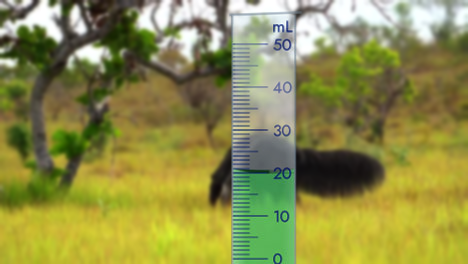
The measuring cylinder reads 20 mL
